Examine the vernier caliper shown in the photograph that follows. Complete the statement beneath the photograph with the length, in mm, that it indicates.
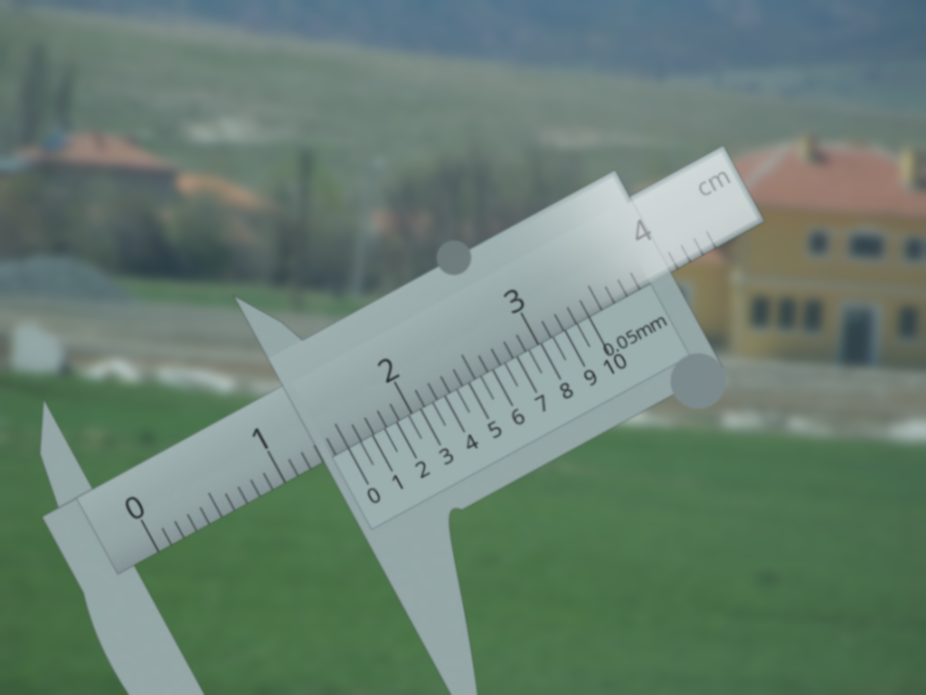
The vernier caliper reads 15.0 mm
